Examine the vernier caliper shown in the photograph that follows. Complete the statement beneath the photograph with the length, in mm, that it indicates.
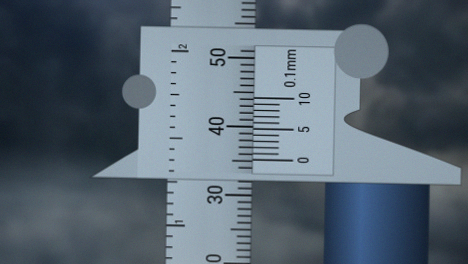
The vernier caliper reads 35.2 mm
